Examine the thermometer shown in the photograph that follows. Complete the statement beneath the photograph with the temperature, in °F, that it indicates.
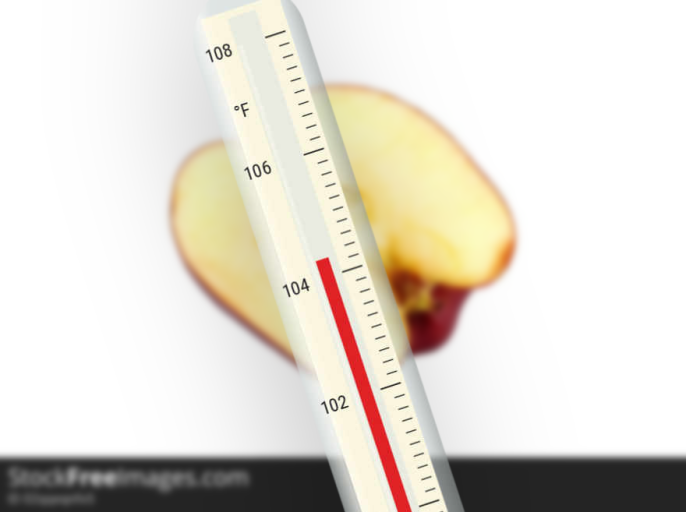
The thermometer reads 104.3 °F
